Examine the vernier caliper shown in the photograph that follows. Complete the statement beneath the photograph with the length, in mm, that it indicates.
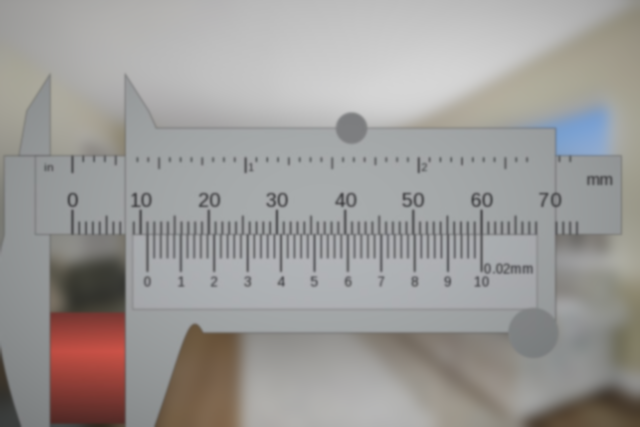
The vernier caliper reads 11.0 mm
